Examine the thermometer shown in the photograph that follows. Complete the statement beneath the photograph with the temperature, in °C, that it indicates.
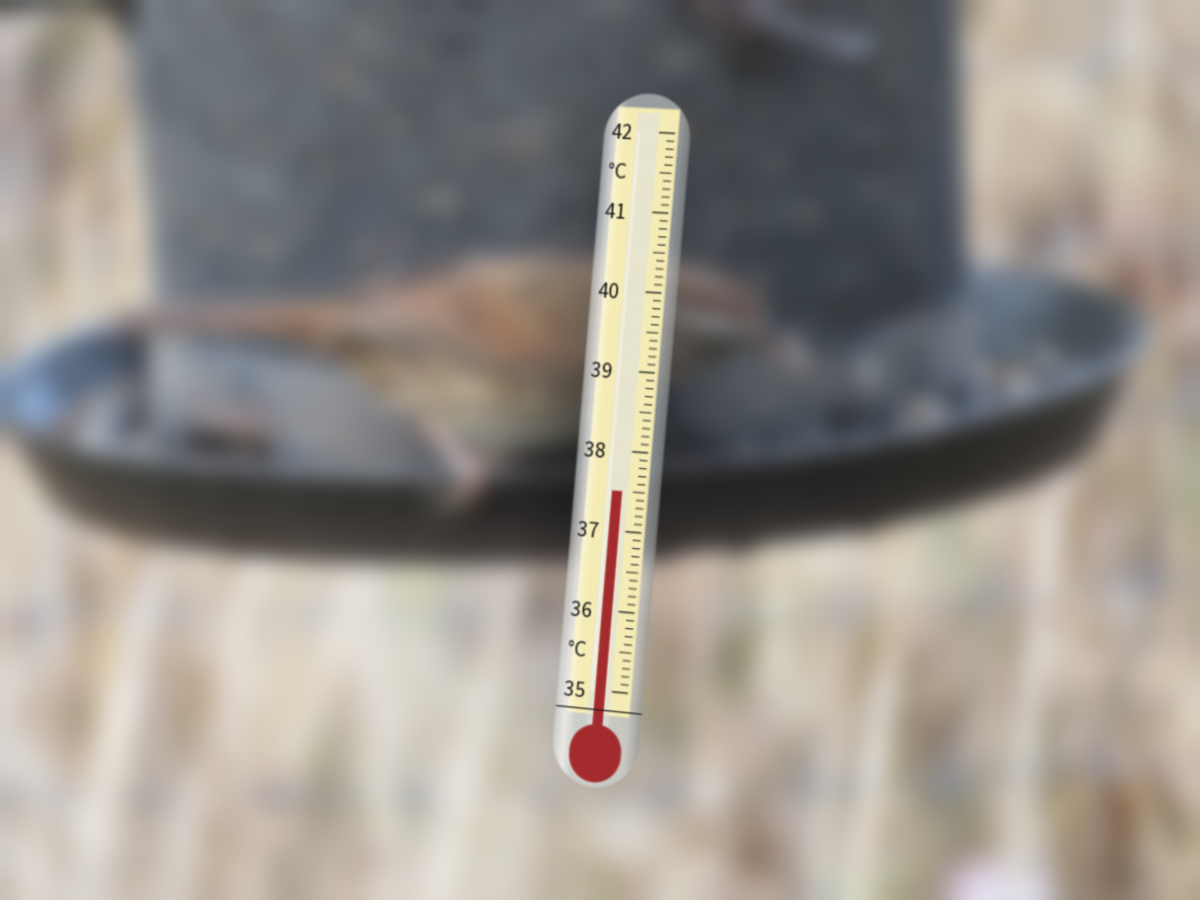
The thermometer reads 37.5 °C
